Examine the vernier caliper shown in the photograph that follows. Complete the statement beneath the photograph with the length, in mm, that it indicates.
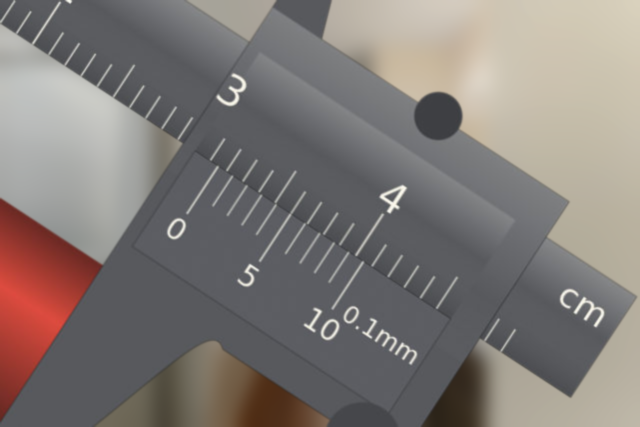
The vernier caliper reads 31.5 mm
